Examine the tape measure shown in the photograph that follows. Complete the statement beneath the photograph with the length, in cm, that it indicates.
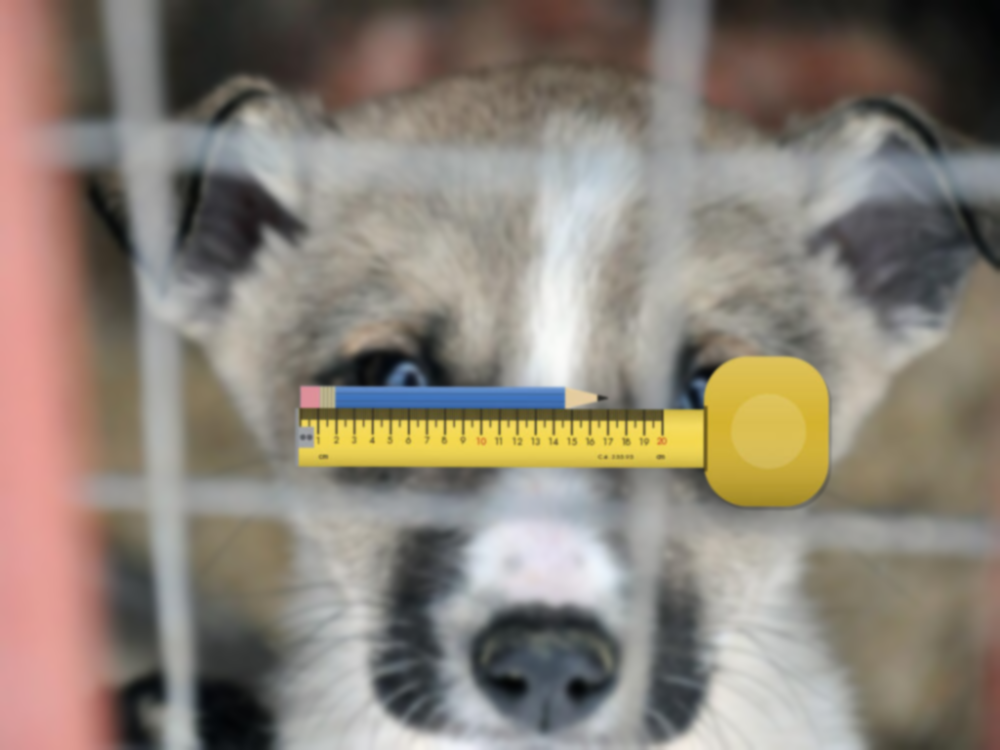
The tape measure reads 17 cm
